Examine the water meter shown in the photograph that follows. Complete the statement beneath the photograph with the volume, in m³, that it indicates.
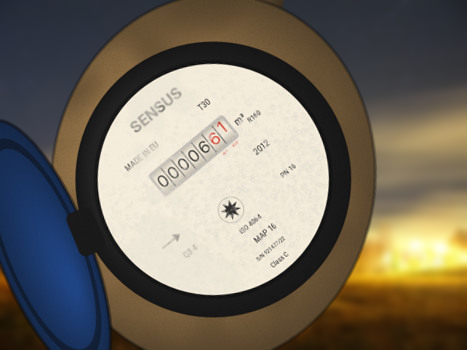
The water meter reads 6.61 m³
